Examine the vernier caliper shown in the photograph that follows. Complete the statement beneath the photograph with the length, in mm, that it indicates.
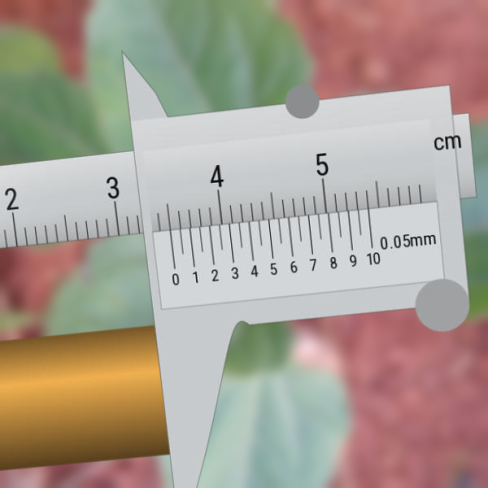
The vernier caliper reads 35.0 mm
